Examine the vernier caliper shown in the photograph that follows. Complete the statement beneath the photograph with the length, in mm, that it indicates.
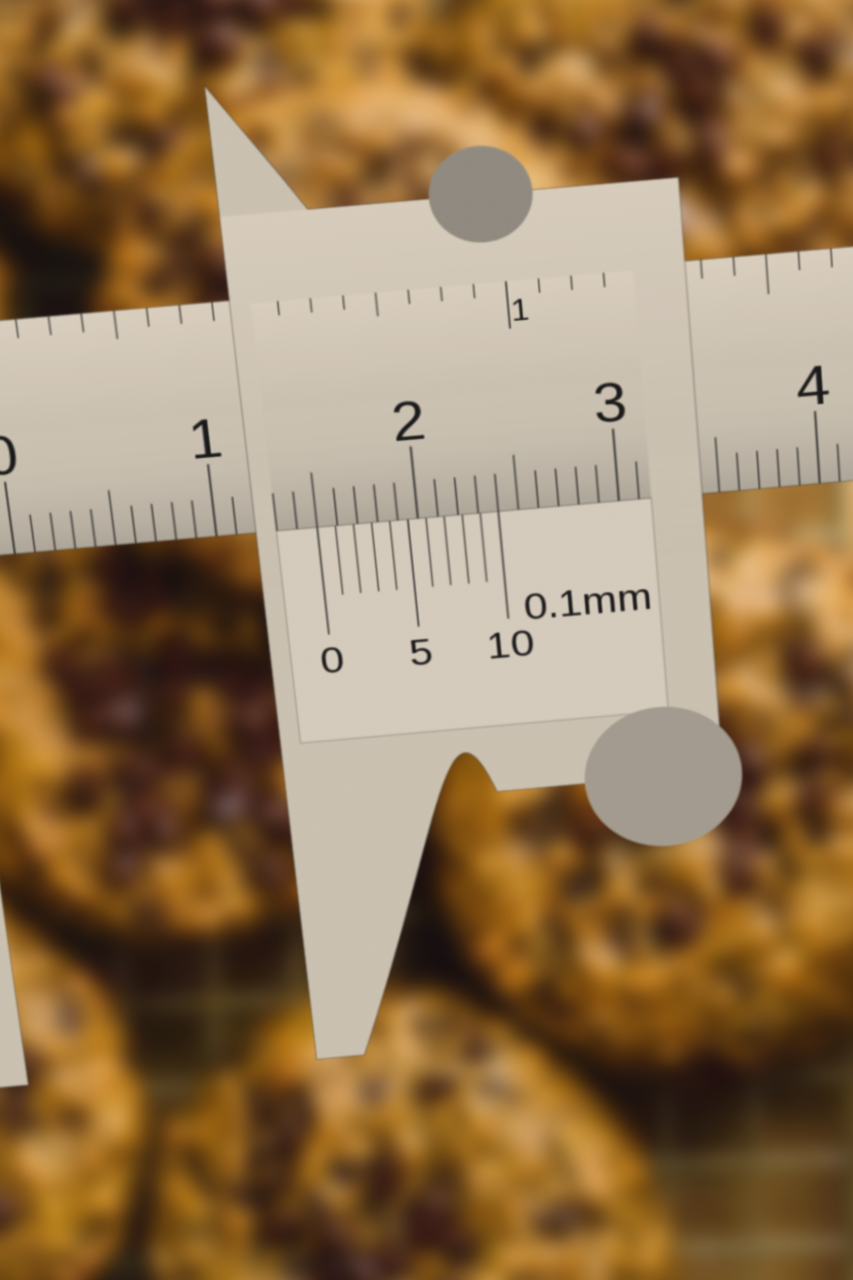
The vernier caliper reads 15.0 mm
